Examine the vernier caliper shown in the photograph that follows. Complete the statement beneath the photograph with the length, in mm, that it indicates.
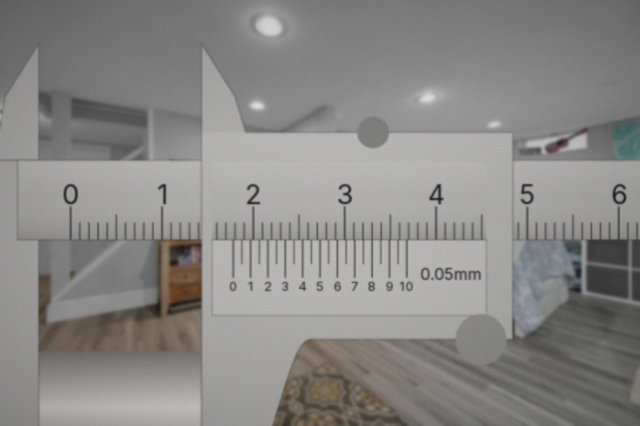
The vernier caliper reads 17.8 mm
